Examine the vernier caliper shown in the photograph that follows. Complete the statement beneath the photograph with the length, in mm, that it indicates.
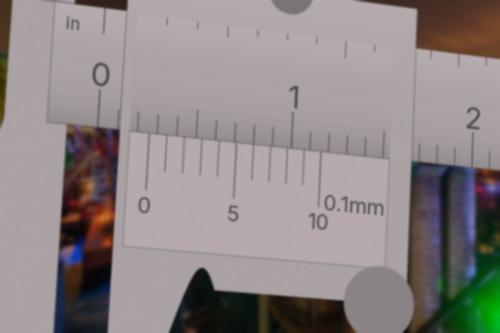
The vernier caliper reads 2.6 mm
